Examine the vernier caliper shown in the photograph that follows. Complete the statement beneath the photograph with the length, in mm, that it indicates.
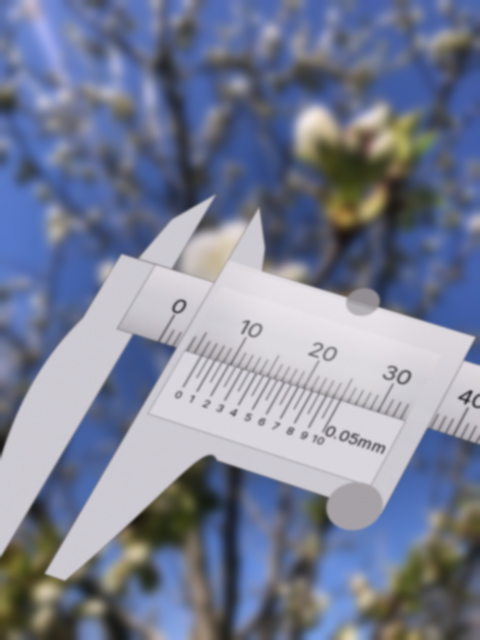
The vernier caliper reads 6.0 mm
